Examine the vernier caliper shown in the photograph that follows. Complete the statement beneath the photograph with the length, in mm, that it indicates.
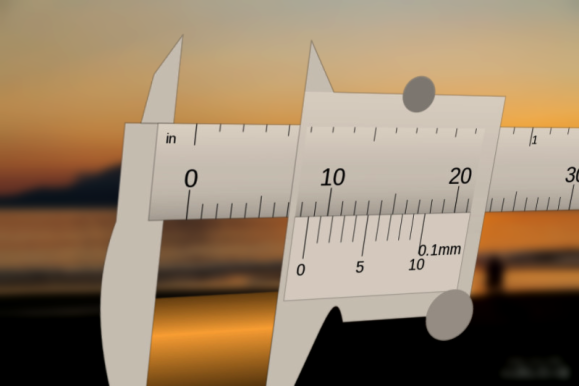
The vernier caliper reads 8.6 mm
